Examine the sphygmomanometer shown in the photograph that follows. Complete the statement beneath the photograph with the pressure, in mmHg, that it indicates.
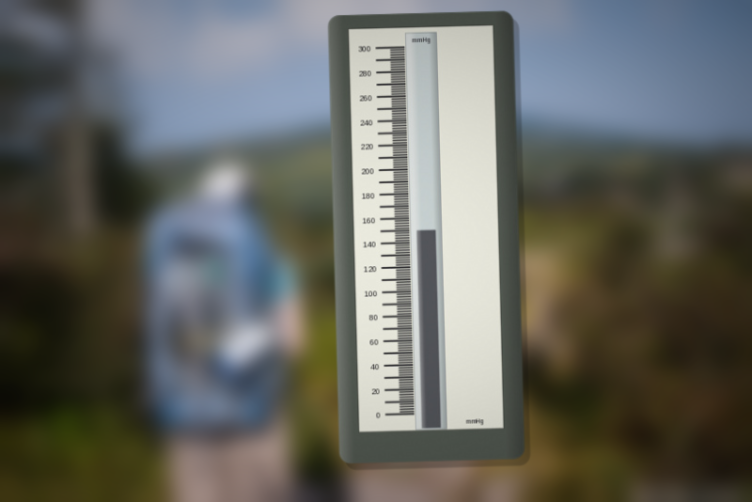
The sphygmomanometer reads 150 mmHg
